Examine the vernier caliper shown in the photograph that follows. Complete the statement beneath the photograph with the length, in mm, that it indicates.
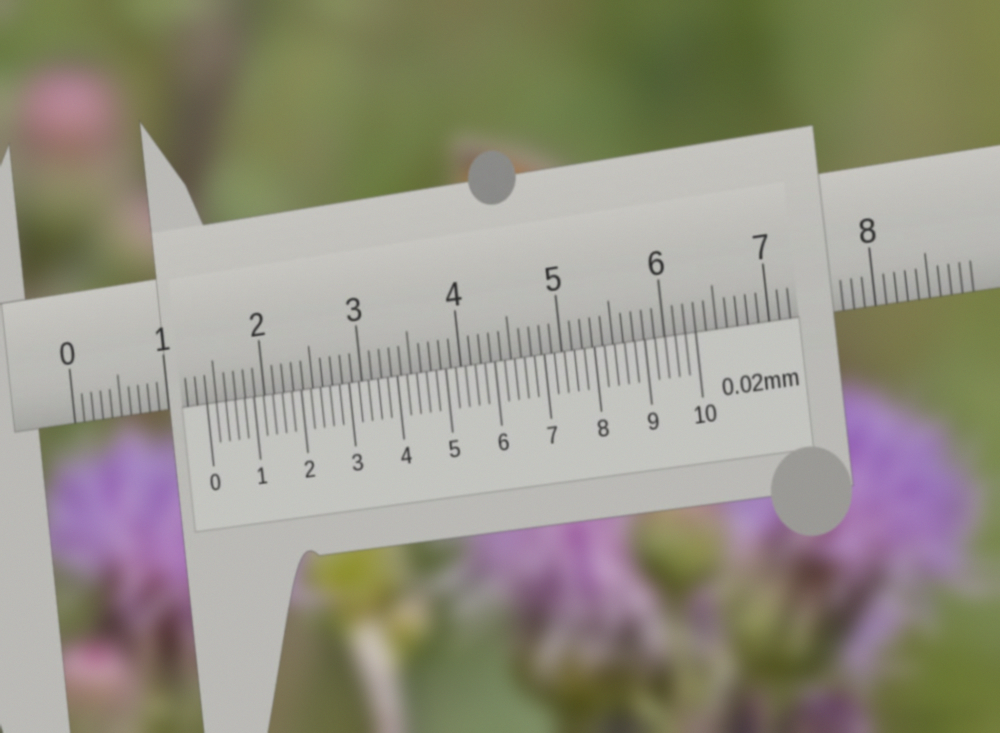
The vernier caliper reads 14.0 mm
